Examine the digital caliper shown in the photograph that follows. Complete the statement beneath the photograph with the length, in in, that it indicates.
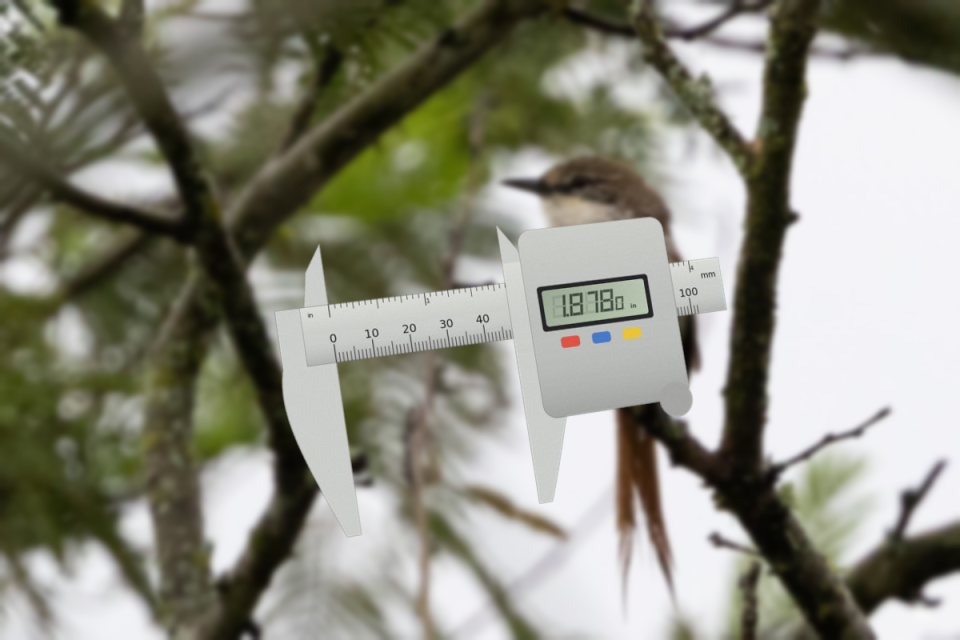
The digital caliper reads 1.8780 in
